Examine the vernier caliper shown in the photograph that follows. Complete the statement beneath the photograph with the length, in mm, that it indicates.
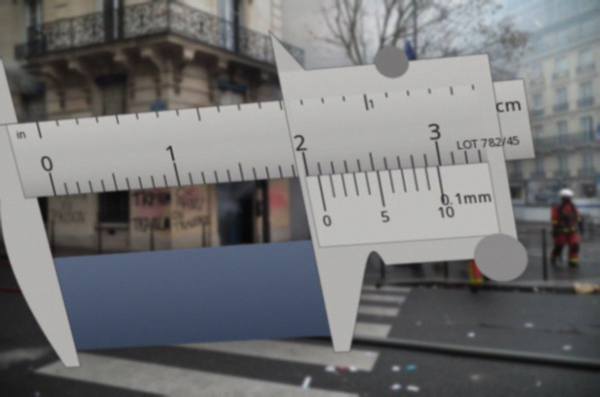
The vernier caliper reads 20.8 mm
